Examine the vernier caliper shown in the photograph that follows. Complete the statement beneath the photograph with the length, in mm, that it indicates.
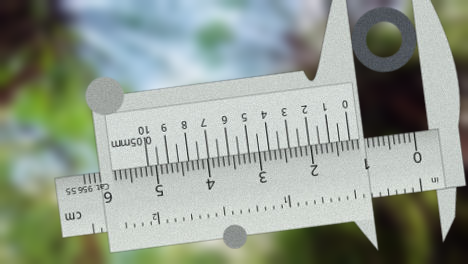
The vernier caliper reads 12.5 mm
